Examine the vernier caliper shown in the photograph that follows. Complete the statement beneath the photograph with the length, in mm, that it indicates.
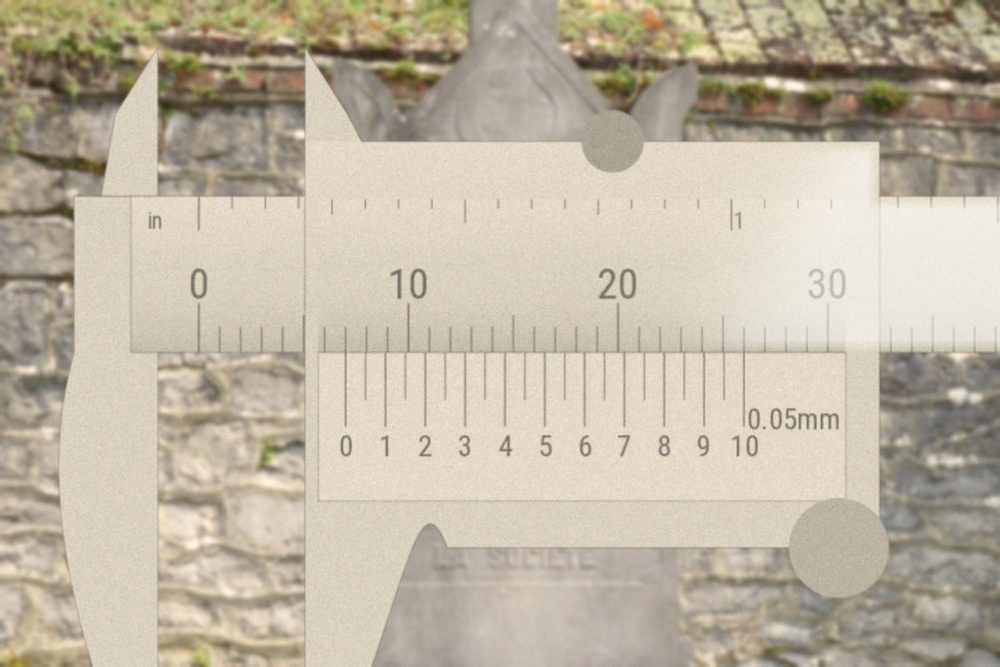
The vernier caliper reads 7.0 mm
